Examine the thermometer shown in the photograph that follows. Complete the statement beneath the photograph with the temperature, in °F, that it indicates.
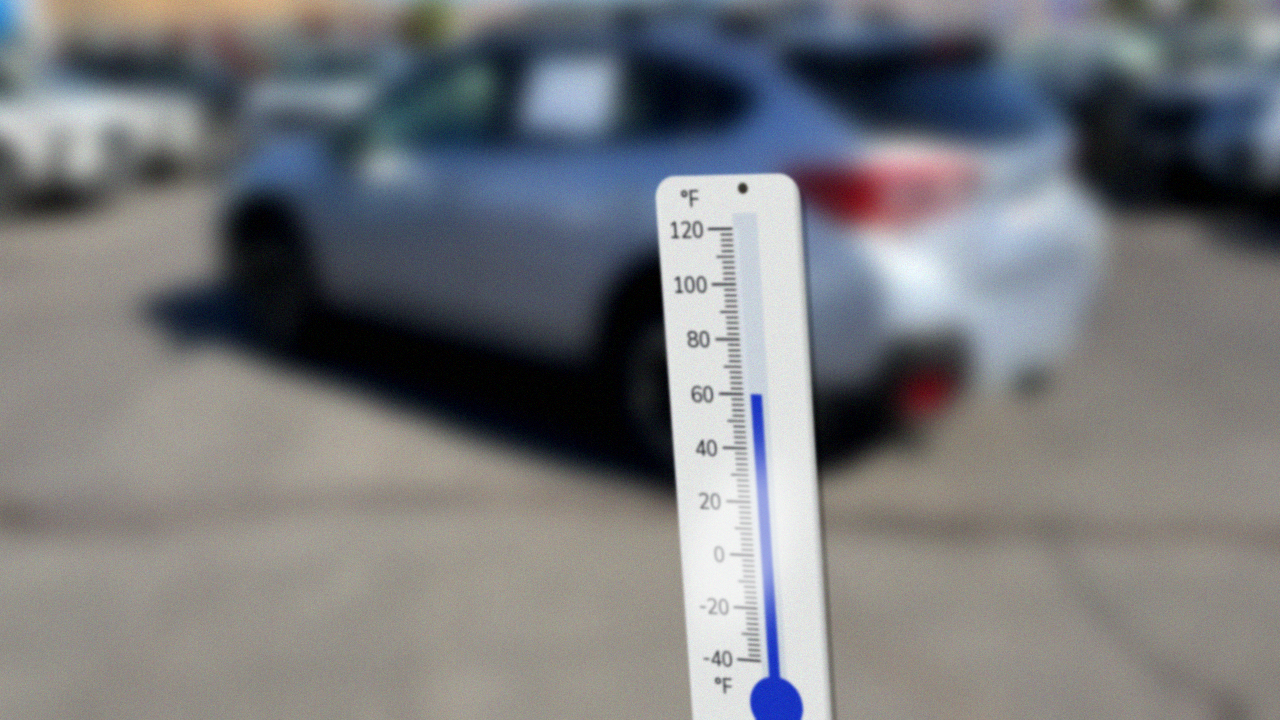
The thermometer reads 60 °F
